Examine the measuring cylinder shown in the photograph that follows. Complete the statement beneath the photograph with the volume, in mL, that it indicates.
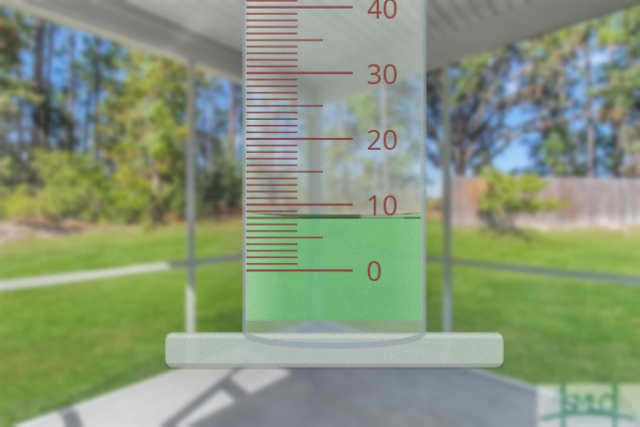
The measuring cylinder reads 8 mL
